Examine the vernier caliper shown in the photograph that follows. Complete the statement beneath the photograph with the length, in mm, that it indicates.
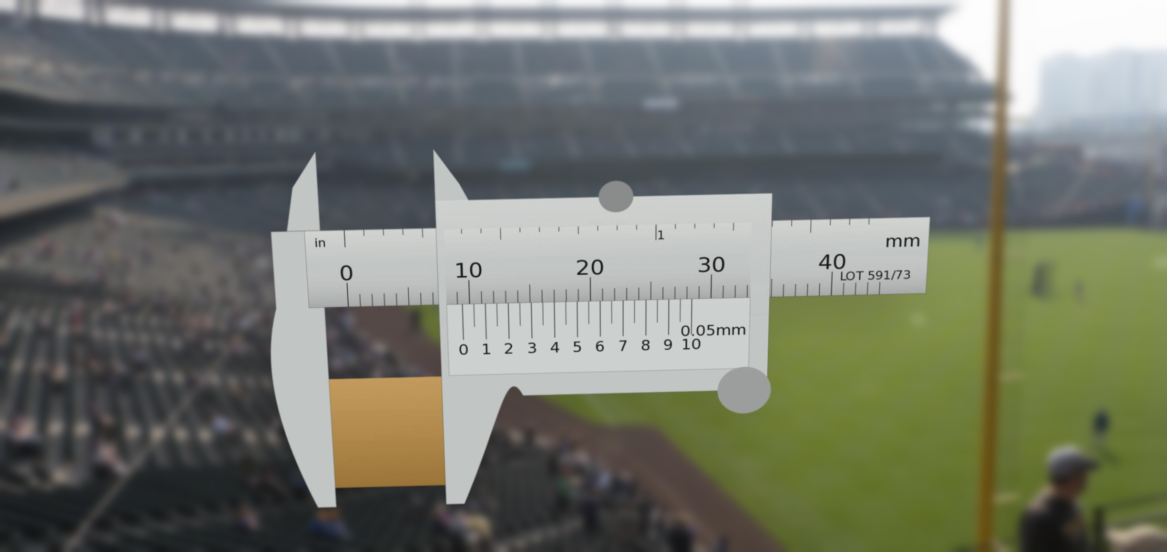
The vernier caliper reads 9.4 mm
